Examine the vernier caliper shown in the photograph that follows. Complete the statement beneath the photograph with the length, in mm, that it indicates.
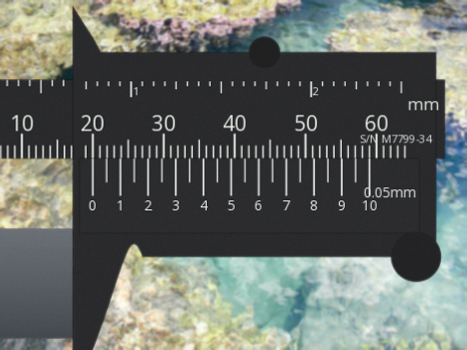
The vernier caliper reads 20.0 mm
